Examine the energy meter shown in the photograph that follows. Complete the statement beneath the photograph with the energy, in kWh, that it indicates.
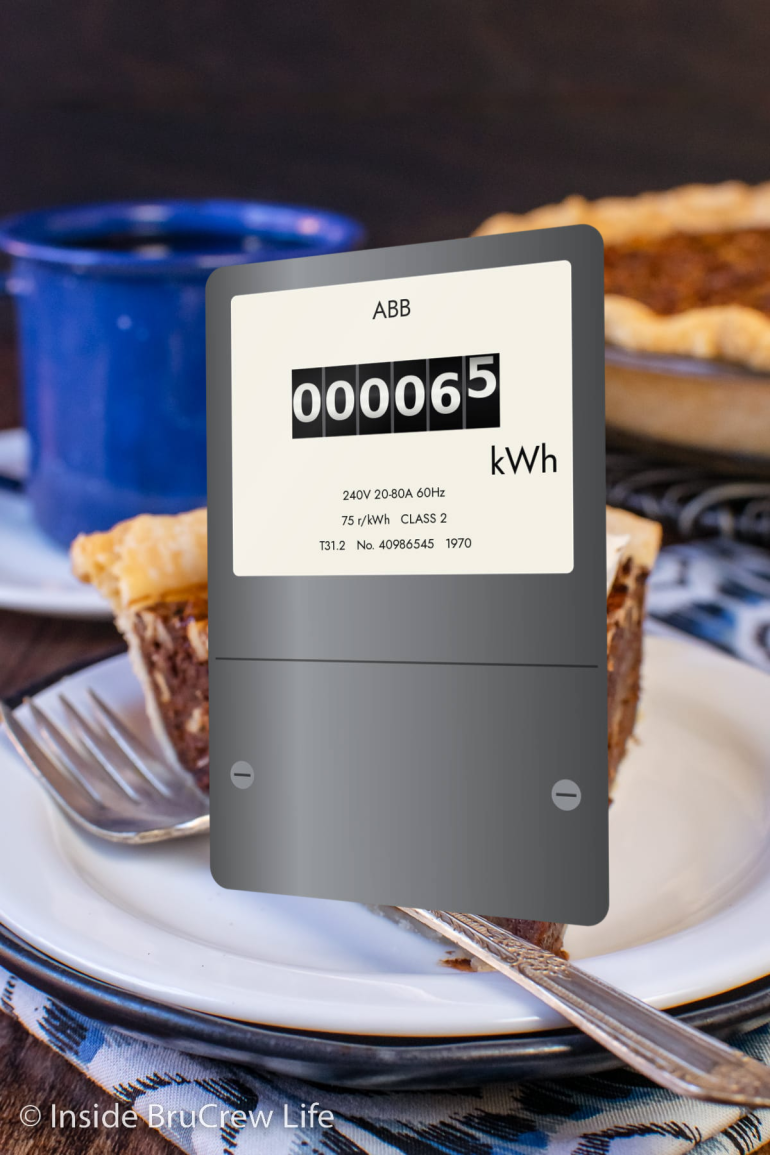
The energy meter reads 65 kWh
